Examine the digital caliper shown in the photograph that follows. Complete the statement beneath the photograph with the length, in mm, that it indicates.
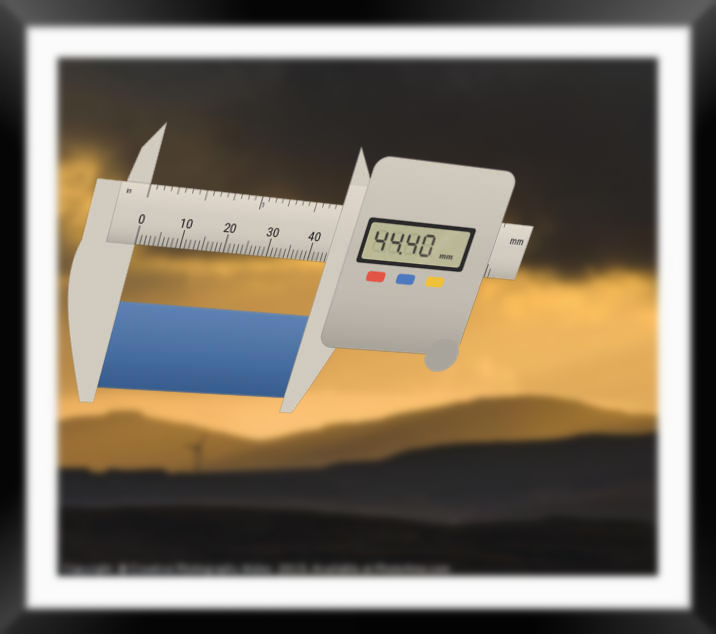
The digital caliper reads 44.40 mm
